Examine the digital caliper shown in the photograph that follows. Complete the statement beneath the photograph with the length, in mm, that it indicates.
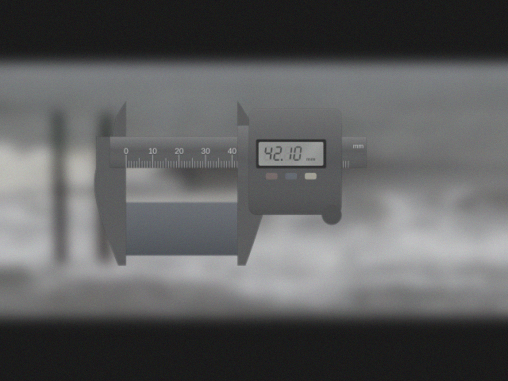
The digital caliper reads 42.10 mm
